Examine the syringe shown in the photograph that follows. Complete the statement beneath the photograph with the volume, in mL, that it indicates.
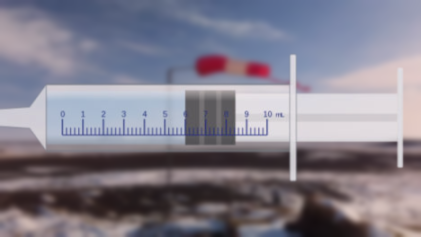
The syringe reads 6 mL
